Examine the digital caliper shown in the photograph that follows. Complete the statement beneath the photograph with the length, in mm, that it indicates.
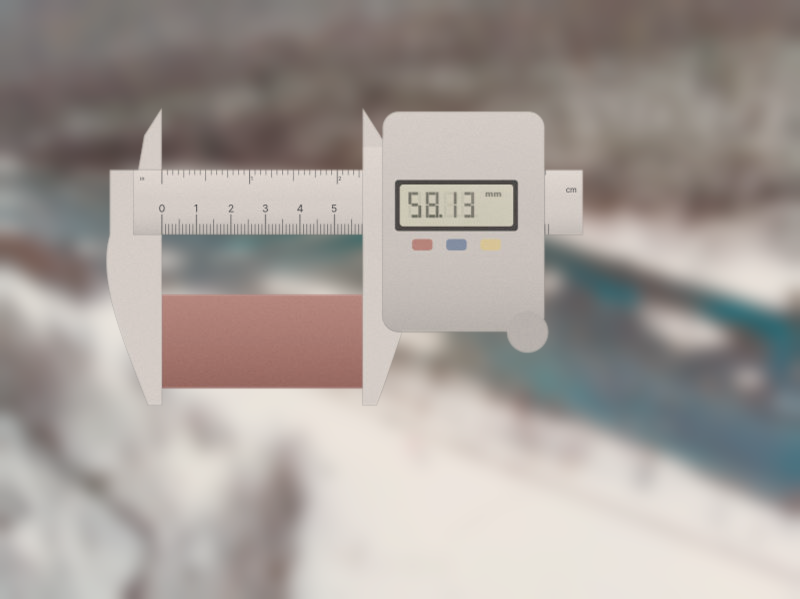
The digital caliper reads 58.13 mm
